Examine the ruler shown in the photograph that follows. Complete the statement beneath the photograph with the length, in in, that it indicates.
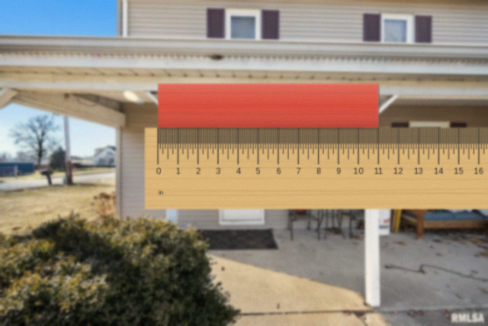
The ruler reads 11 in
